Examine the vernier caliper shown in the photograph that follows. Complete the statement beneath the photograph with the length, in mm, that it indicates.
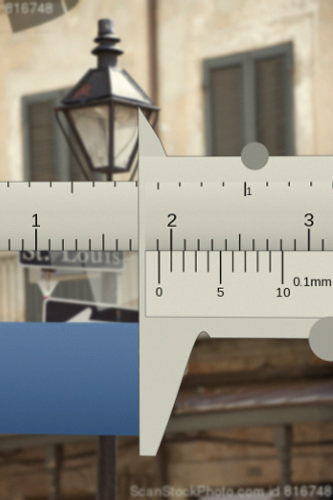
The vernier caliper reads 19.1 mm
